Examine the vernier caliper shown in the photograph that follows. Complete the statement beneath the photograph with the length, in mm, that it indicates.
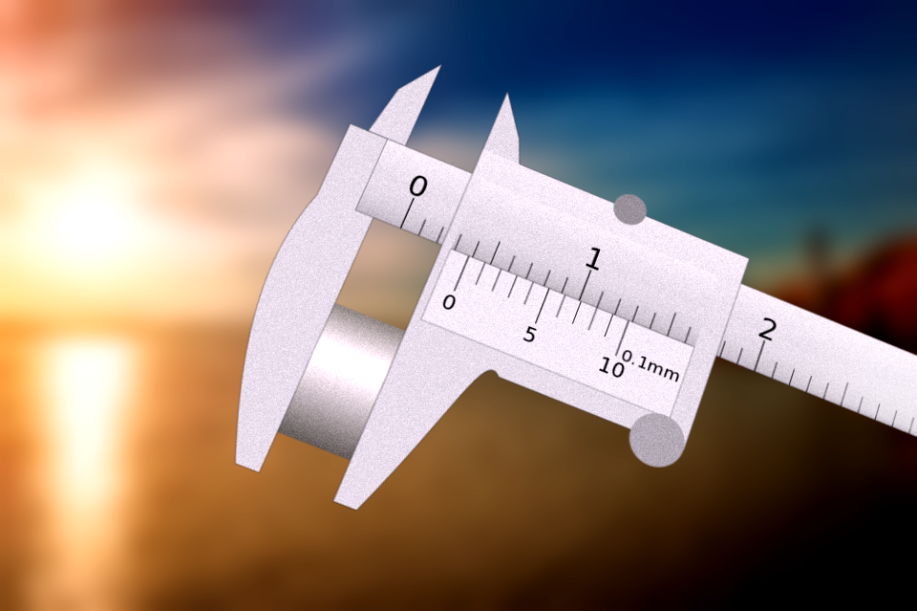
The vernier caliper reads 3.8 mm
